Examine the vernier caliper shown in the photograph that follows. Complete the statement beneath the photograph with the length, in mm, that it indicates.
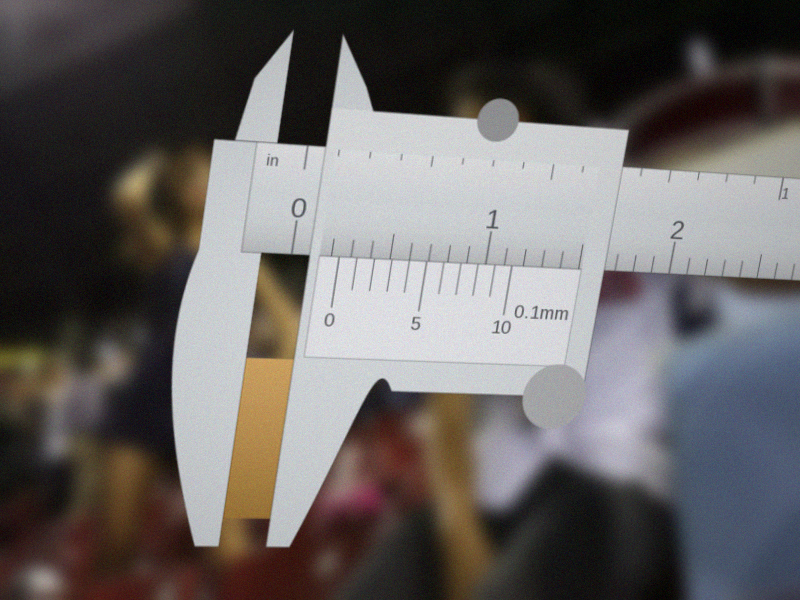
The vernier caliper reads 2.4 mm
